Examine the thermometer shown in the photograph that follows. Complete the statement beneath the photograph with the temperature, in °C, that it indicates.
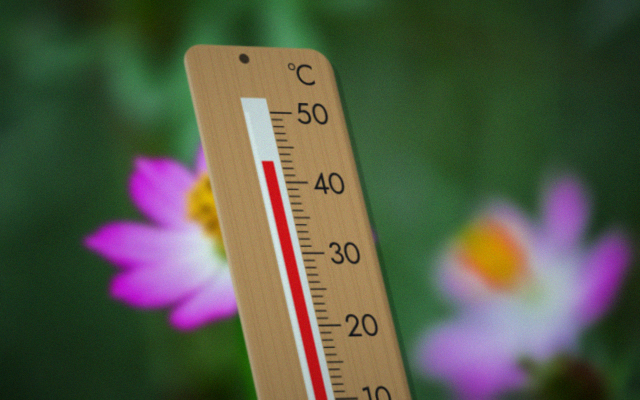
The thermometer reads 43 °C
